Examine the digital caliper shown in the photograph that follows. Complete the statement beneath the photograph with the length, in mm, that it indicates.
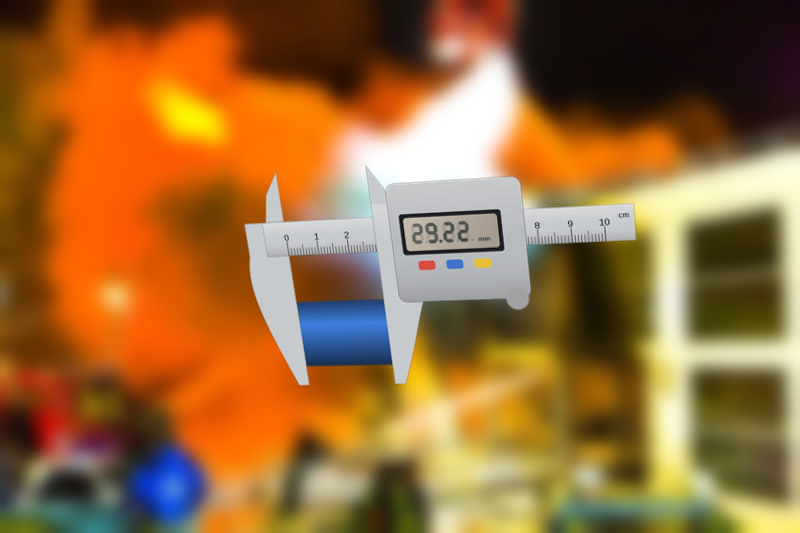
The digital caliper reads 29.22 mm
